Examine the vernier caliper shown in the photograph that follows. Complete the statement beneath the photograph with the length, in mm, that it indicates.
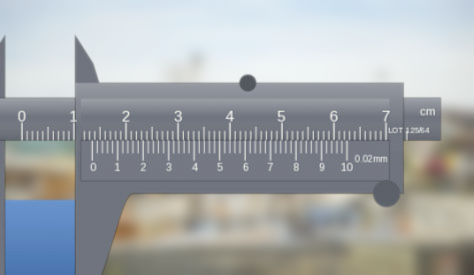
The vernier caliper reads 13.5 mm
